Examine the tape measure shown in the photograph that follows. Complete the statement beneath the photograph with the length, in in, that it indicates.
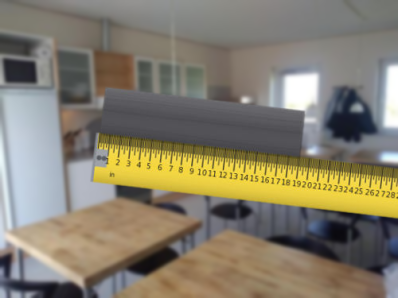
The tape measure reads 19 in
